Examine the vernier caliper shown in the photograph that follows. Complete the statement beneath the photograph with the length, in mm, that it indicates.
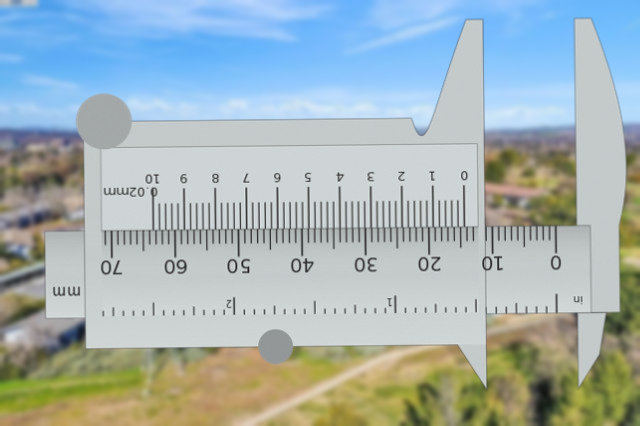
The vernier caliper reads 14.4 mm
